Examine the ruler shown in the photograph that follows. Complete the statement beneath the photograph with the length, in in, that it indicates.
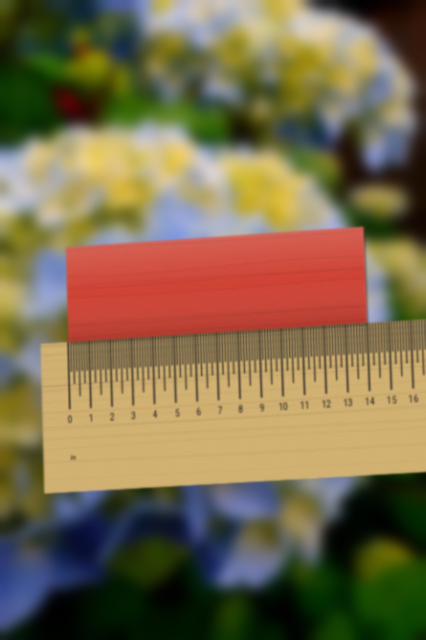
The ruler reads 14 in
